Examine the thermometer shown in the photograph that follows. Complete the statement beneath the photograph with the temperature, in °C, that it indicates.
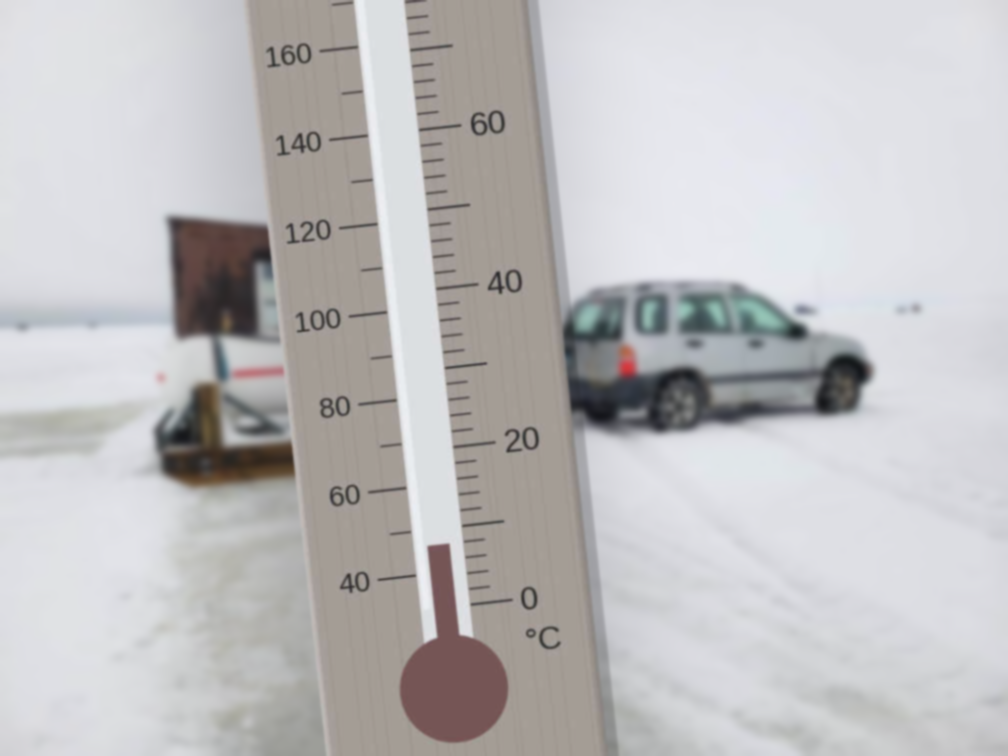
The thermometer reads 8 °C
